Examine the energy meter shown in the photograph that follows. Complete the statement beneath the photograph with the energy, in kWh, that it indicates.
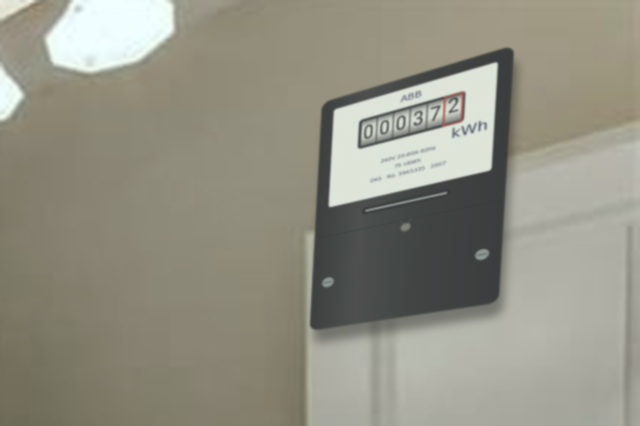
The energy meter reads 37.2 kWh
